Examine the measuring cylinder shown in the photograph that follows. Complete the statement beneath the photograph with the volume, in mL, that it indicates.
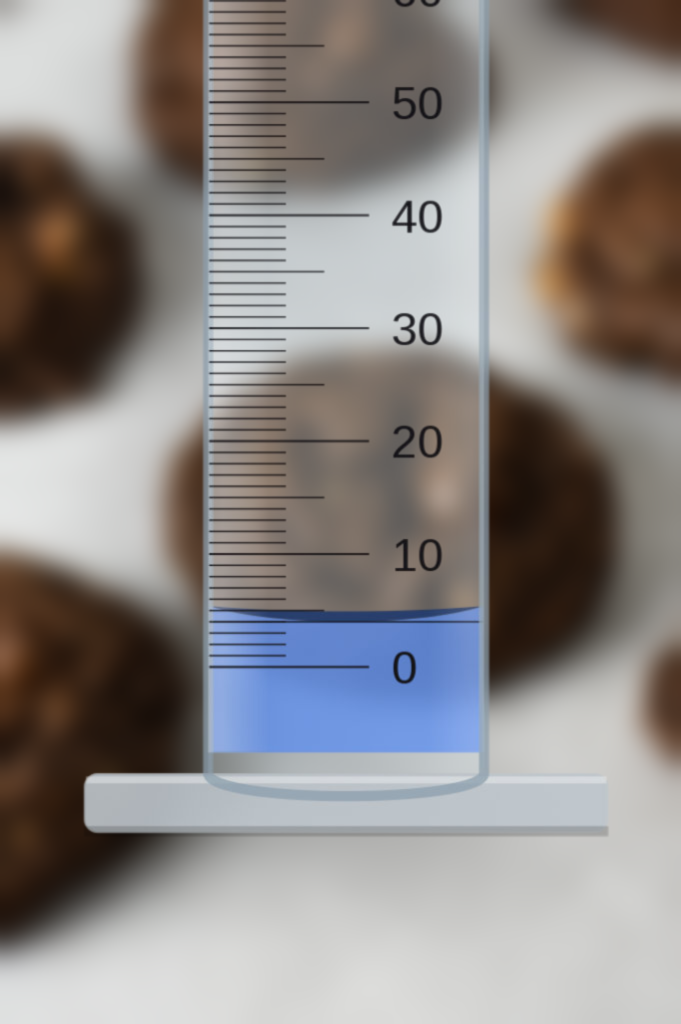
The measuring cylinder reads 4 mL
